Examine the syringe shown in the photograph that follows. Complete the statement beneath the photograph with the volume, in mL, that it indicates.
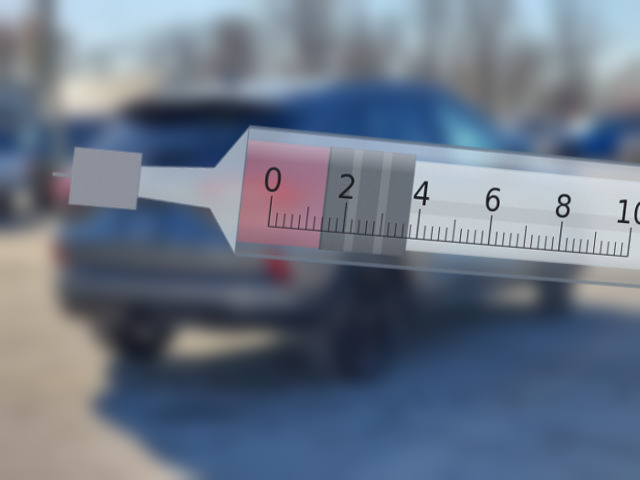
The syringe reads 1.4 mL
